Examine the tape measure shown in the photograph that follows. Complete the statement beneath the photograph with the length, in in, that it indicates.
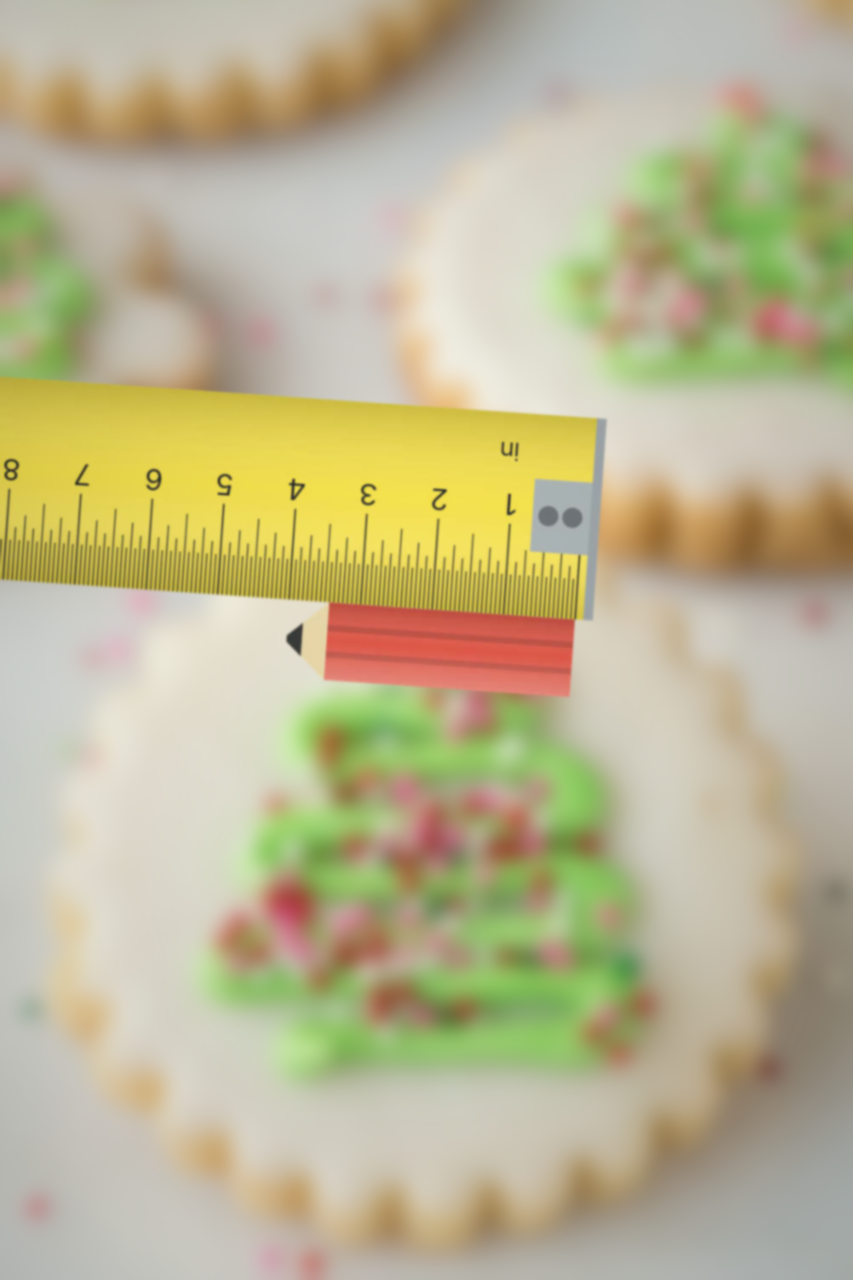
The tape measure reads 4 in
